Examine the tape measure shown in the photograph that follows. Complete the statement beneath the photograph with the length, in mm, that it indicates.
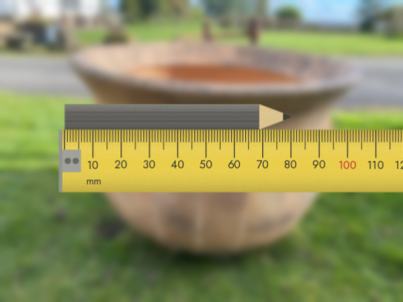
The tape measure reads 80 mm
